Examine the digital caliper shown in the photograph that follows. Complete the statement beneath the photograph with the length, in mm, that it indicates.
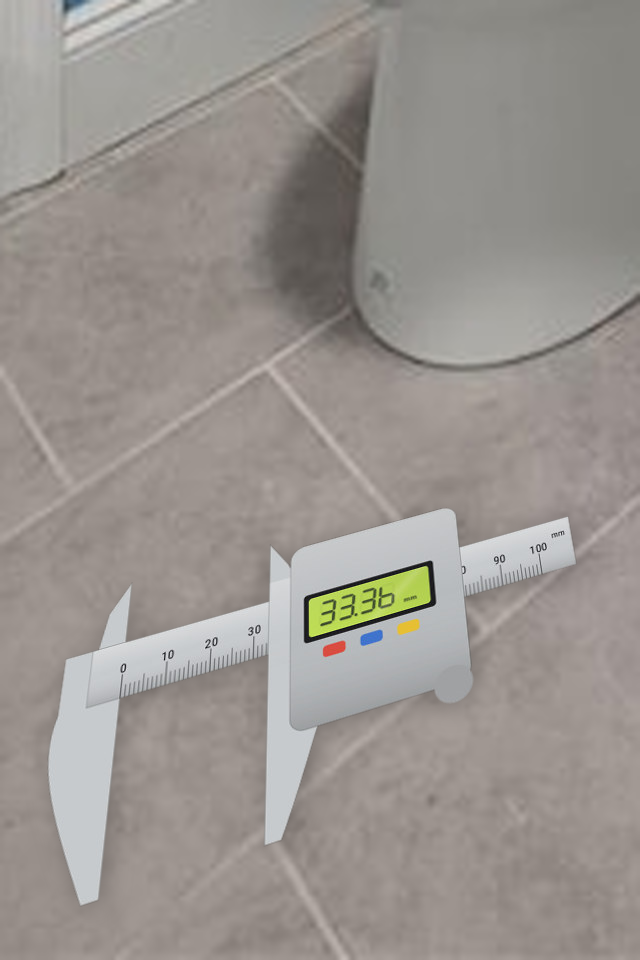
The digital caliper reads 33.36 mm
